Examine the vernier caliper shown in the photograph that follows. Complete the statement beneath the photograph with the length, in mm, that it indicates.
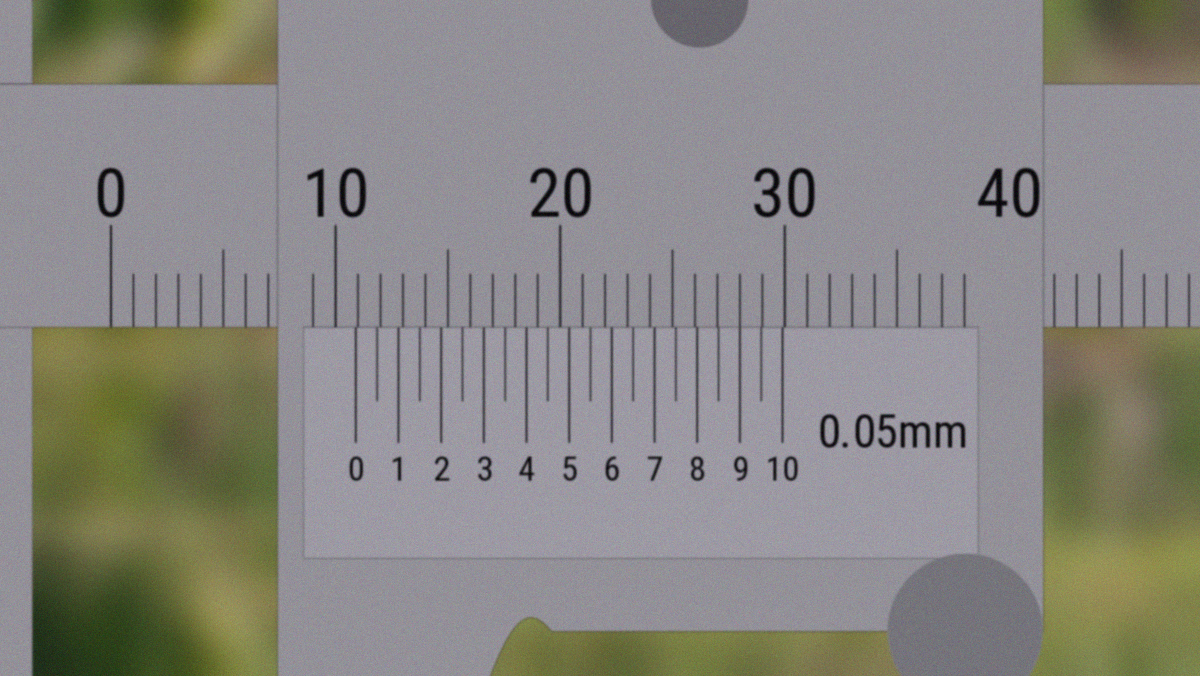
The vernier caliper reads 10.9 mm
